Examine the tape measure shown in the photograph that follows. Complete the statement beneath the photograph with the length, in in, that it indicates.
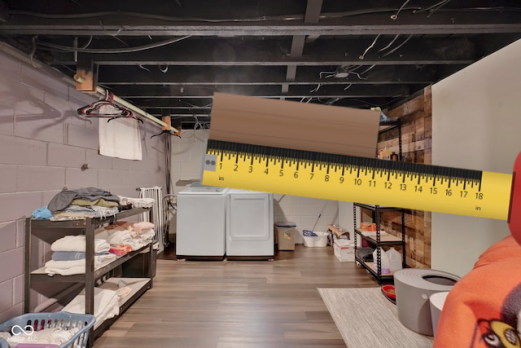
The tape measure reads 11 in
